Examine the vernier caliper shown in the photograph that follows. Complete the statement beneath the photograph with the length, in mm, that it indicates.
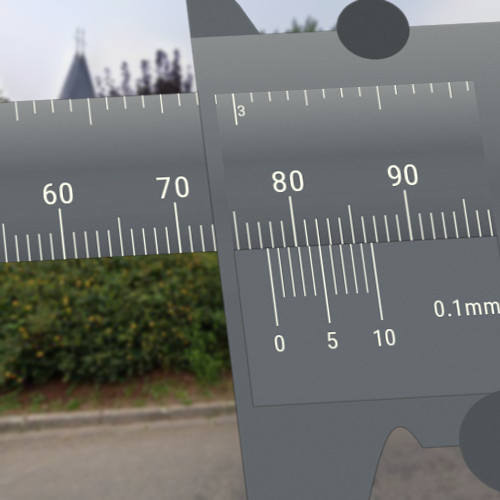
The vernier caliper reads 77.5 mm
